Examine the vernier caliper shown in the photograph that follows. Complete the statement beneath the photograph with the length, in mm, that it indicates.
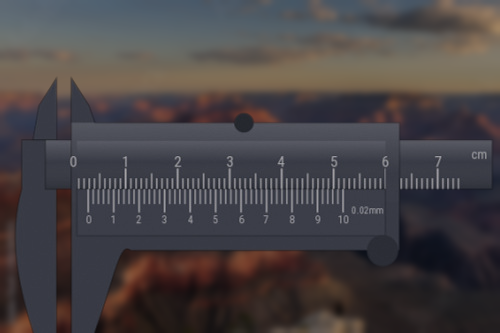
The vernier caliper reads 2.8 mm
